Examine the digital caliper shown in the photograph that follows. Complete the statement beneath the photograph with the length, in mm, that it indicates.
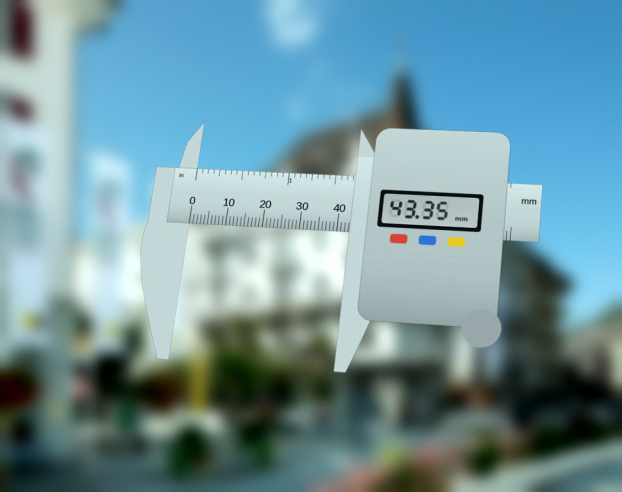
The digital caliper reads 43.35 mm
